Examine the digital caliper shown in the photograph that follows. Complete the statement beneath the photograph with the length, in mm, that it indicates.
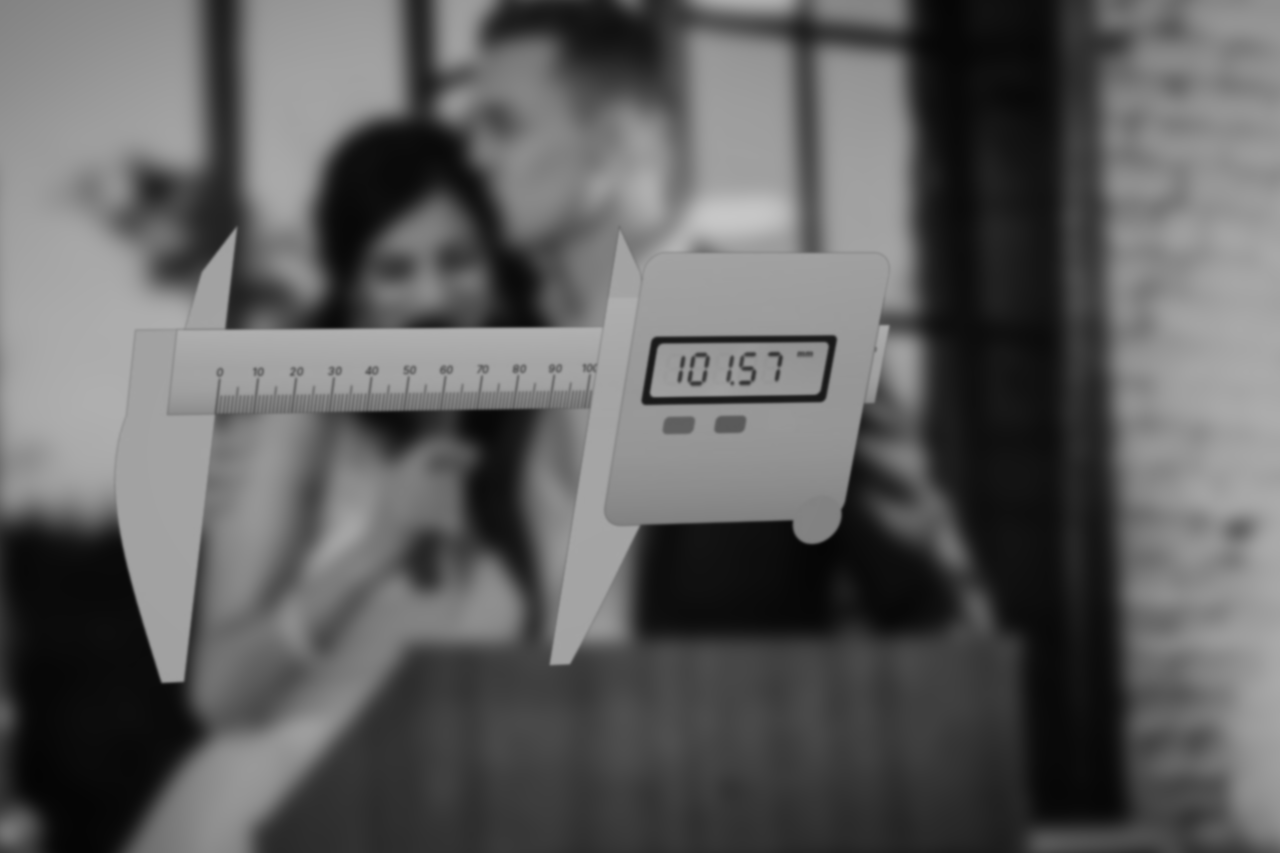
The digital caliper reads 101.57 mm
